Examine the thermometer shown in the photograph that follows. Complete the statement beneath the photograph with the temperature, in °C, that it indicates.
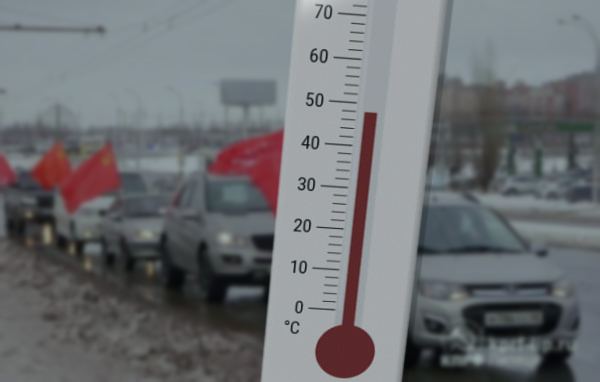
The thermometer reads 48 °C
